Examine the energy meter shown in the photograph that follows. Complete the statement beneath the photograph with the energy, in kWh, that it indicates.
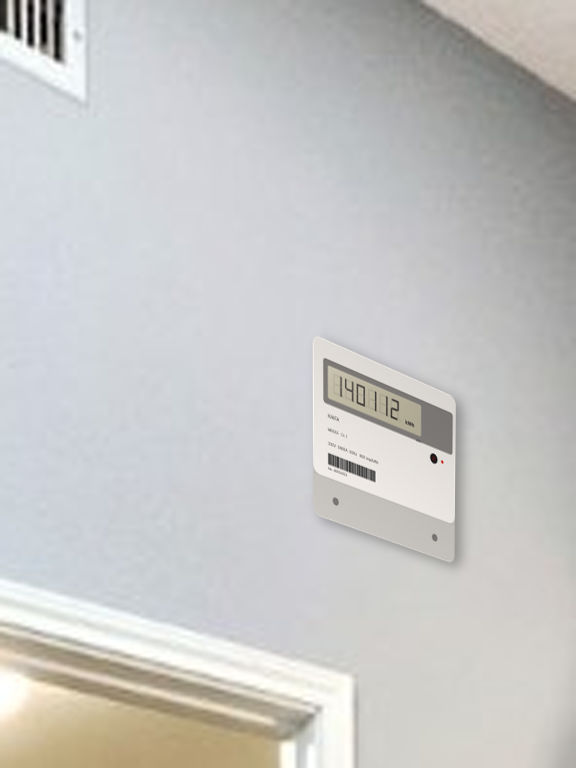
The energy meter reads 140112 kWh
